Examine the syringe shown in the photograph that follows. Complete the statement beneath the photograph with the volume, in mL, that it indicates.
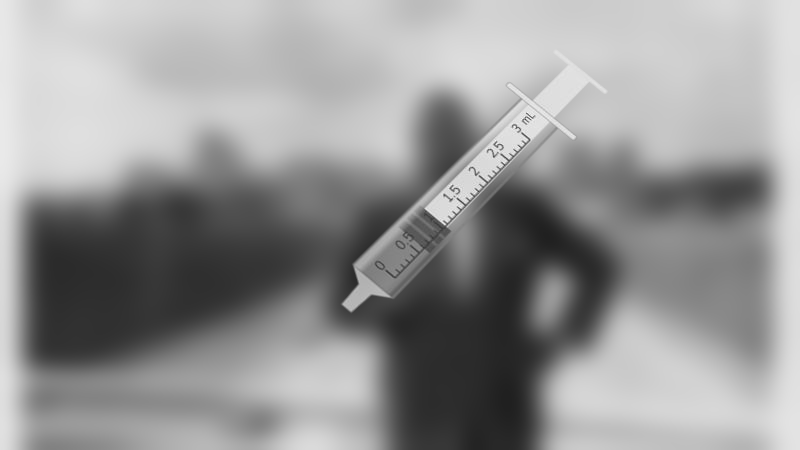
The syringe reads 0.6 mL
